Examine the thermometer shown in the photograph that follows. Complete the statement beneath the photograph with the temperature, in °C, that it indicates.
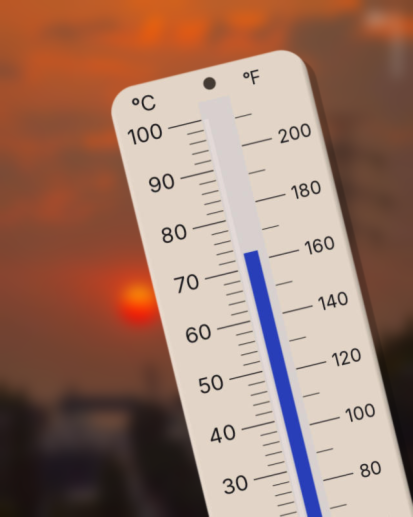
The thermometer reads 73 °C
